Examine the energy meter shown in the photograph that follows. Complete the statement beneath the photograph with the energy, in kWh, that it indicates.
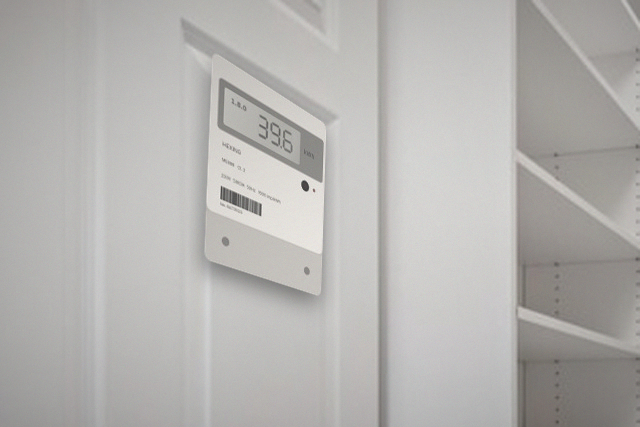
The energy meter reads 39.6 kWh
